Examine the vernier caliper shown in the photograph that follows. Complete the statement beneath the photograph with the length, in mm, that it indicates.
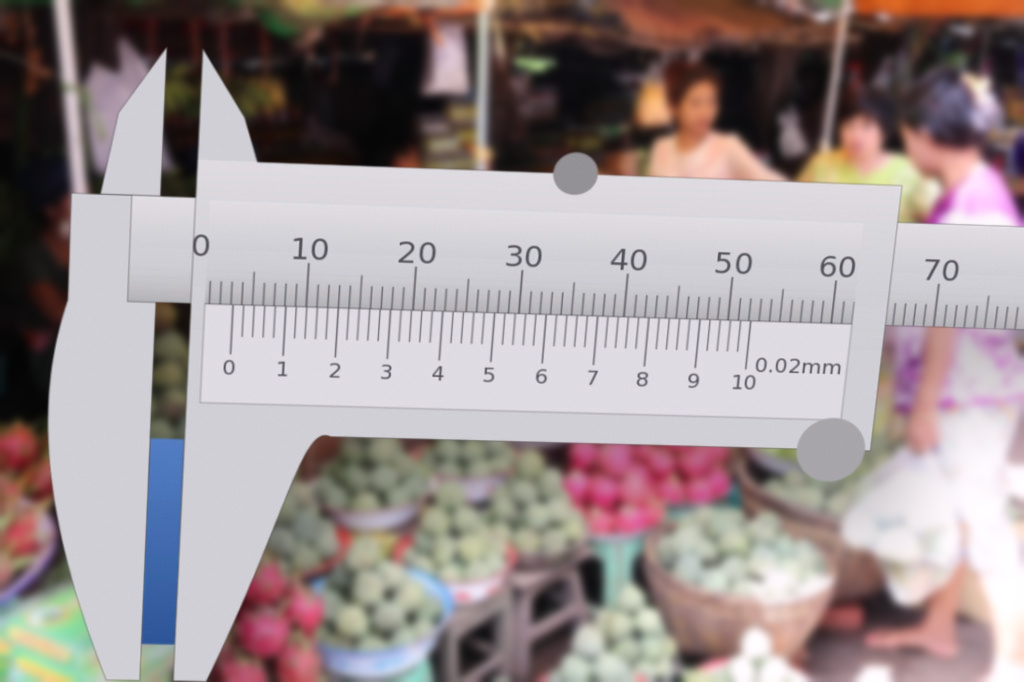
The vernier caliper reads 3.2 mm
